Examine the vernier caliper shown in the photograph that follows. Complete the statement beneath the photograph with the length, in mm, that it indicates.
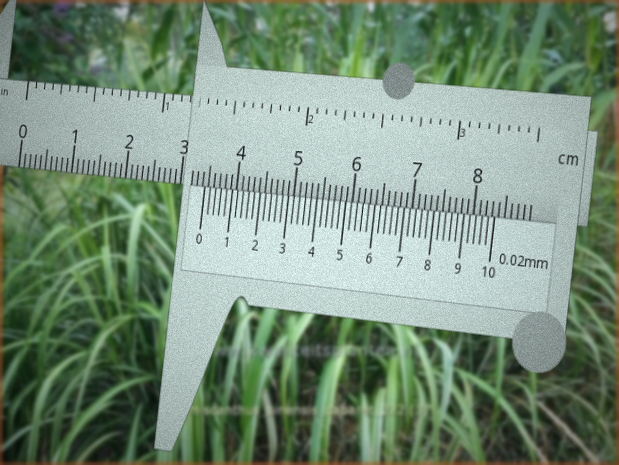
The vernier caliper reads 34.4 mm
